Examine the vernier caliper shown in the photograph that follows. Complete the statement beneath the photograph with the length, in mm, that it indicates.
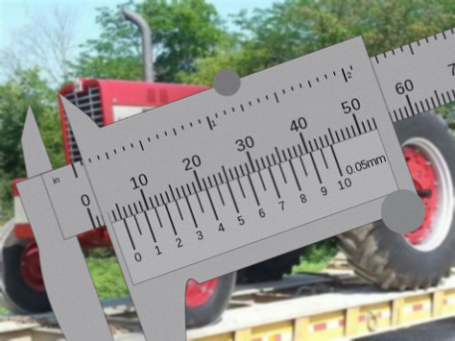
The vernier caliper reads 5.4 mm
